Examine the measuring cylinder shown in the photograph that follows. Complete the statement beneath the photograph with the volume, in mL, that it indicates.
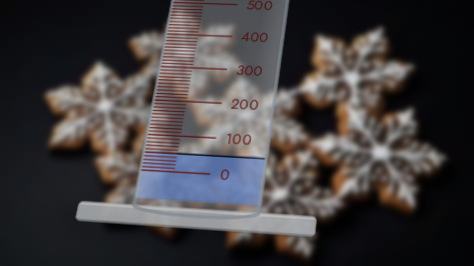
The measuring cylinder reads 50 mL
